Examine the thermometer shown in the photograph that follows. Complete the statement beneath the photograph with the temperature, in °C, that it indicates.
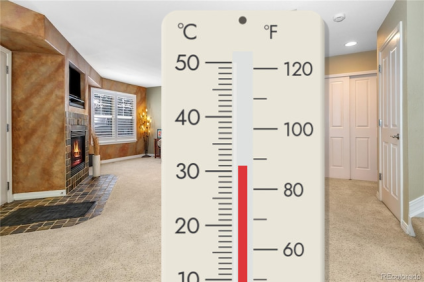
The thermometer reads 31 °C
